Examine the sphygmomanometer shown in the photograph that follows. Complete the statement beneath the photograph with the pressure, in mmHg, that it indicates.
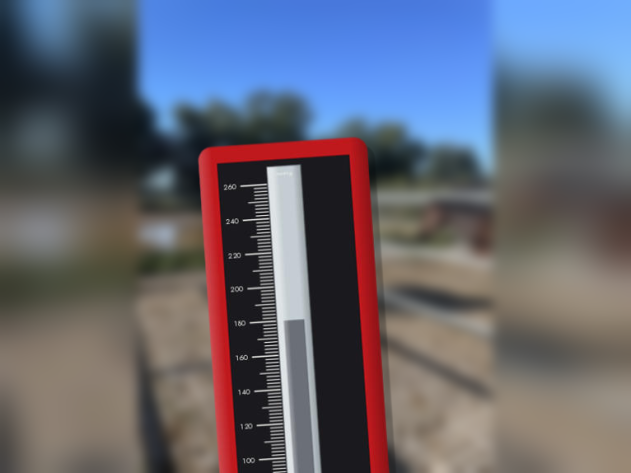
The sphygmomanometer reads 180 mmHg
